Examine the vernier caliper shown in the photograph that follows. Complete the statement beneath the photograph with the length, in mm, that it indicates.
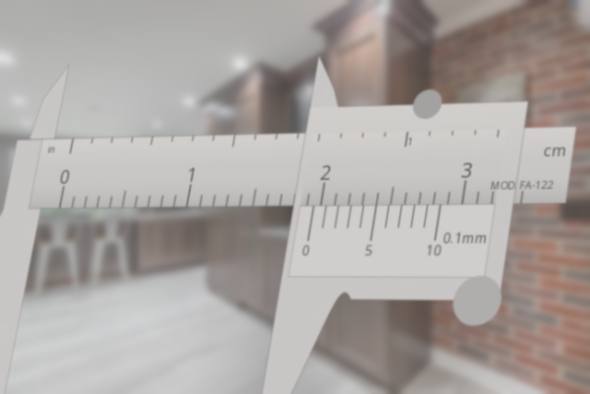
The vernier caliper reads 19.5 mm
